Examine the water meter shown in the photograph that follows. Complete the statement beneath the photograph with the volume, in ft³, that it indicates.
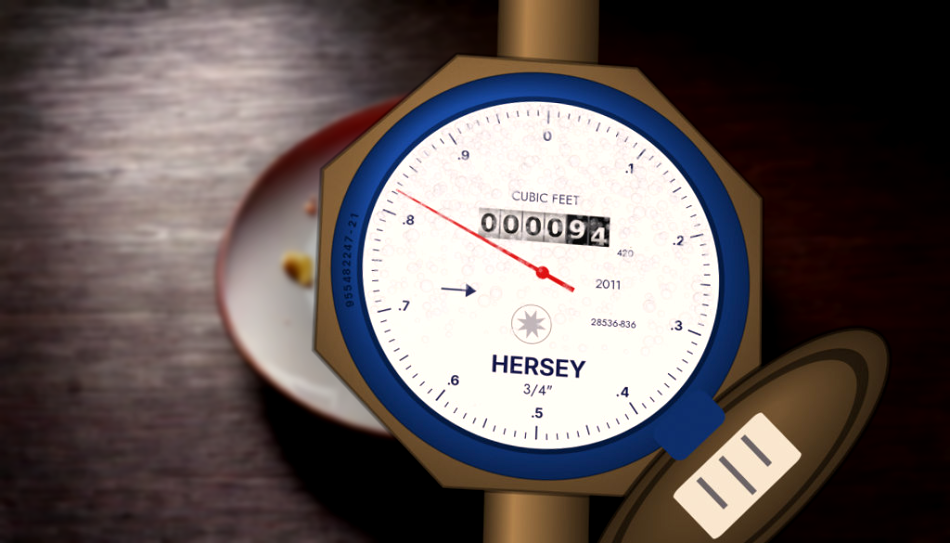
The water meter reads 93.82 ft³
